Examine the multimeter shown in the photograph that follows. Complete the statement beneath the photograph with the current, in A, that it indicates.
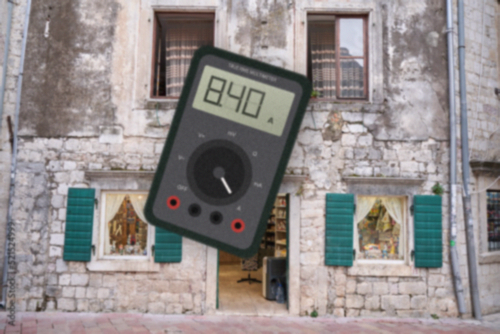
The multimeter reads 8.40 A
